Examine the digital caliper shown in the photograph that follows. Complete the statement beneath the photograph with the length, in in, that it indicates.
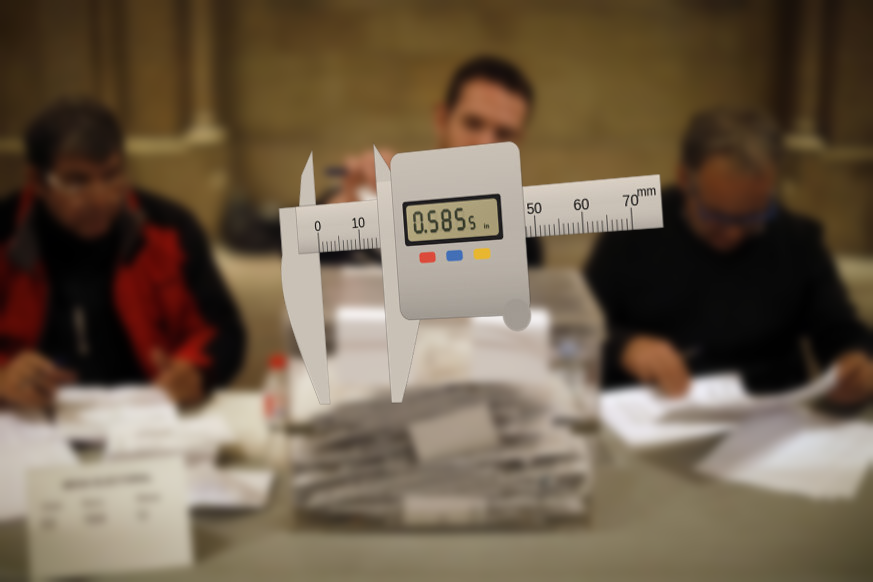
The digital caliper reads 0.5855 in
